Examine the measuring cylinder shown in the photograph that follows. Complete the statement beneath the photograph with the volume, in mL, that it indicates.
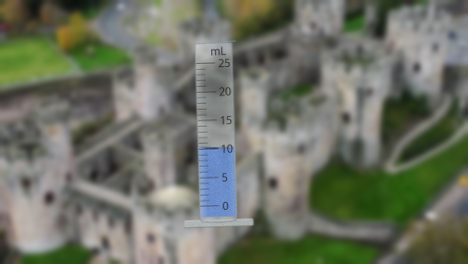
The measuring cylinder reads 10 mL
